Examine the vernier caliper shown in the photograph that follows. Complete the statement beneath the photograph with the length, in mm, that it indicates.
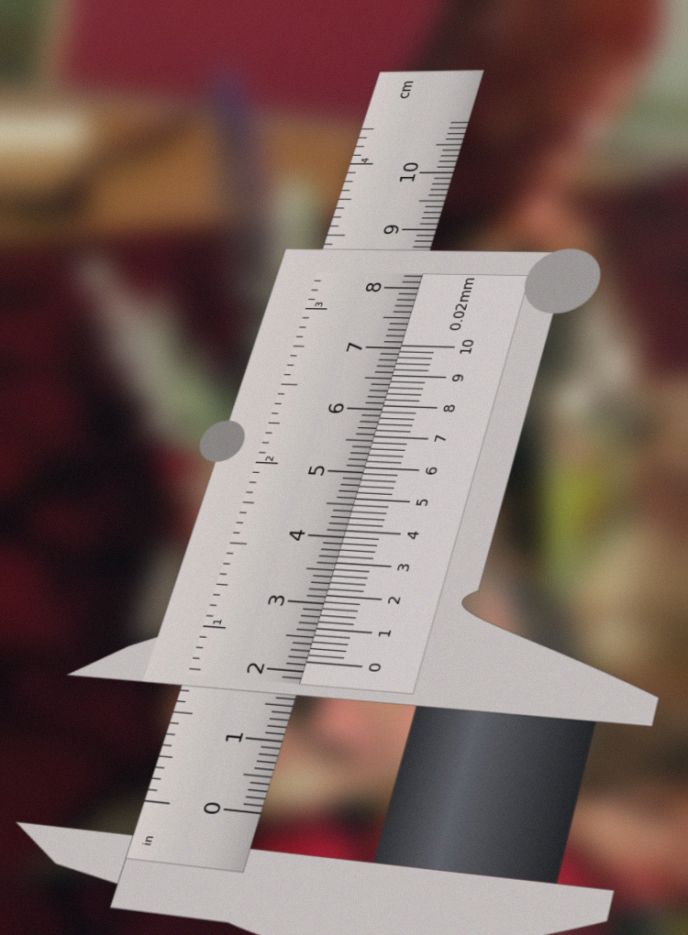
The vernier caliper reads 21.4 mm
